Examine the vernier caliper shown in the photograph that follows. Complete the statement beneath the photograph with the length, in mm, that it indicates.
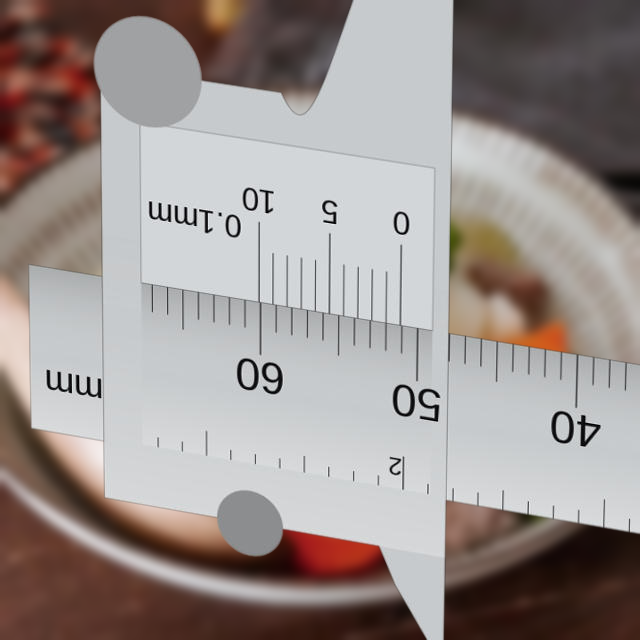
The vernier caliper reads 51.1 mm
